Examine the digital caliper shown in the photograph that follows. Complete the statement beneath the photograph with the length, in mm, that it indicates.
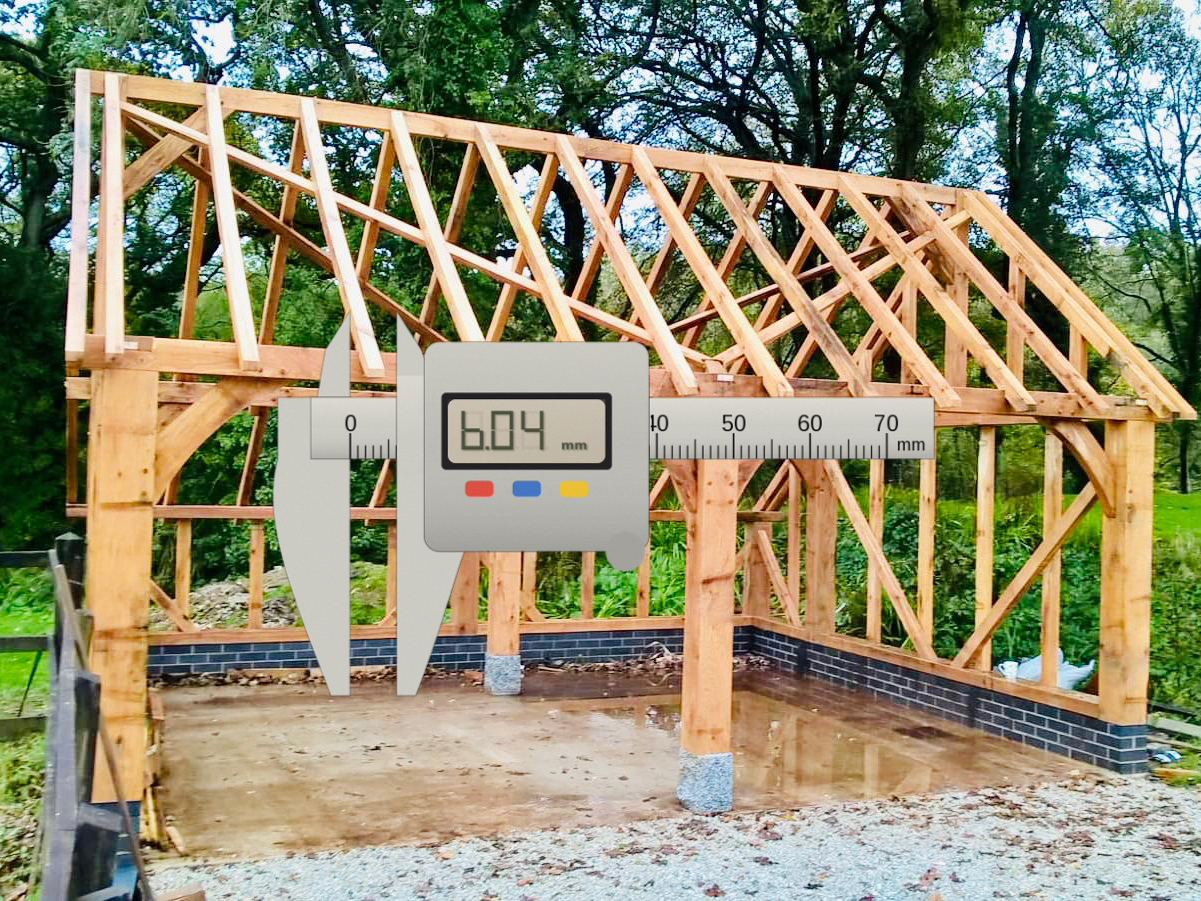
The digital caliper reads 6.04 mm
